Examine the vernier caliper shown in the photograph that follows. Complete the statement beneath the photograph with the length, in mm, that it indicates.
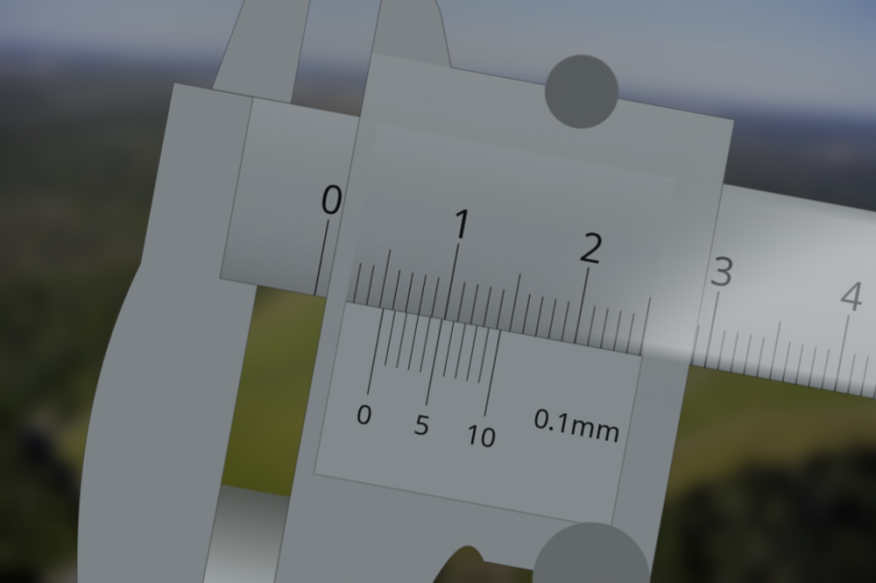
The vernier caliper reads 5.3 mm
